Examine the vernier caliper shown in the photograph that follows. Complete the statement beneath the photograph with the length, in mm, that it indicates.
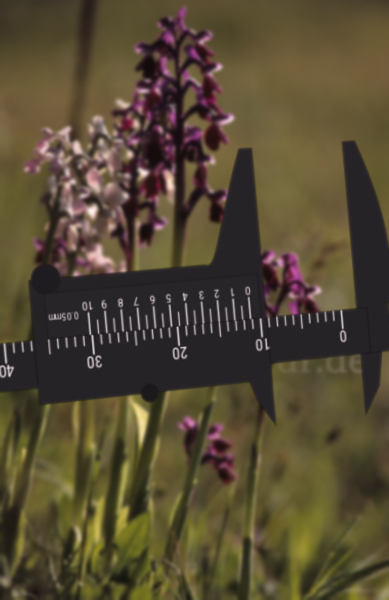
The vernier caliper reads 11.2 mm
